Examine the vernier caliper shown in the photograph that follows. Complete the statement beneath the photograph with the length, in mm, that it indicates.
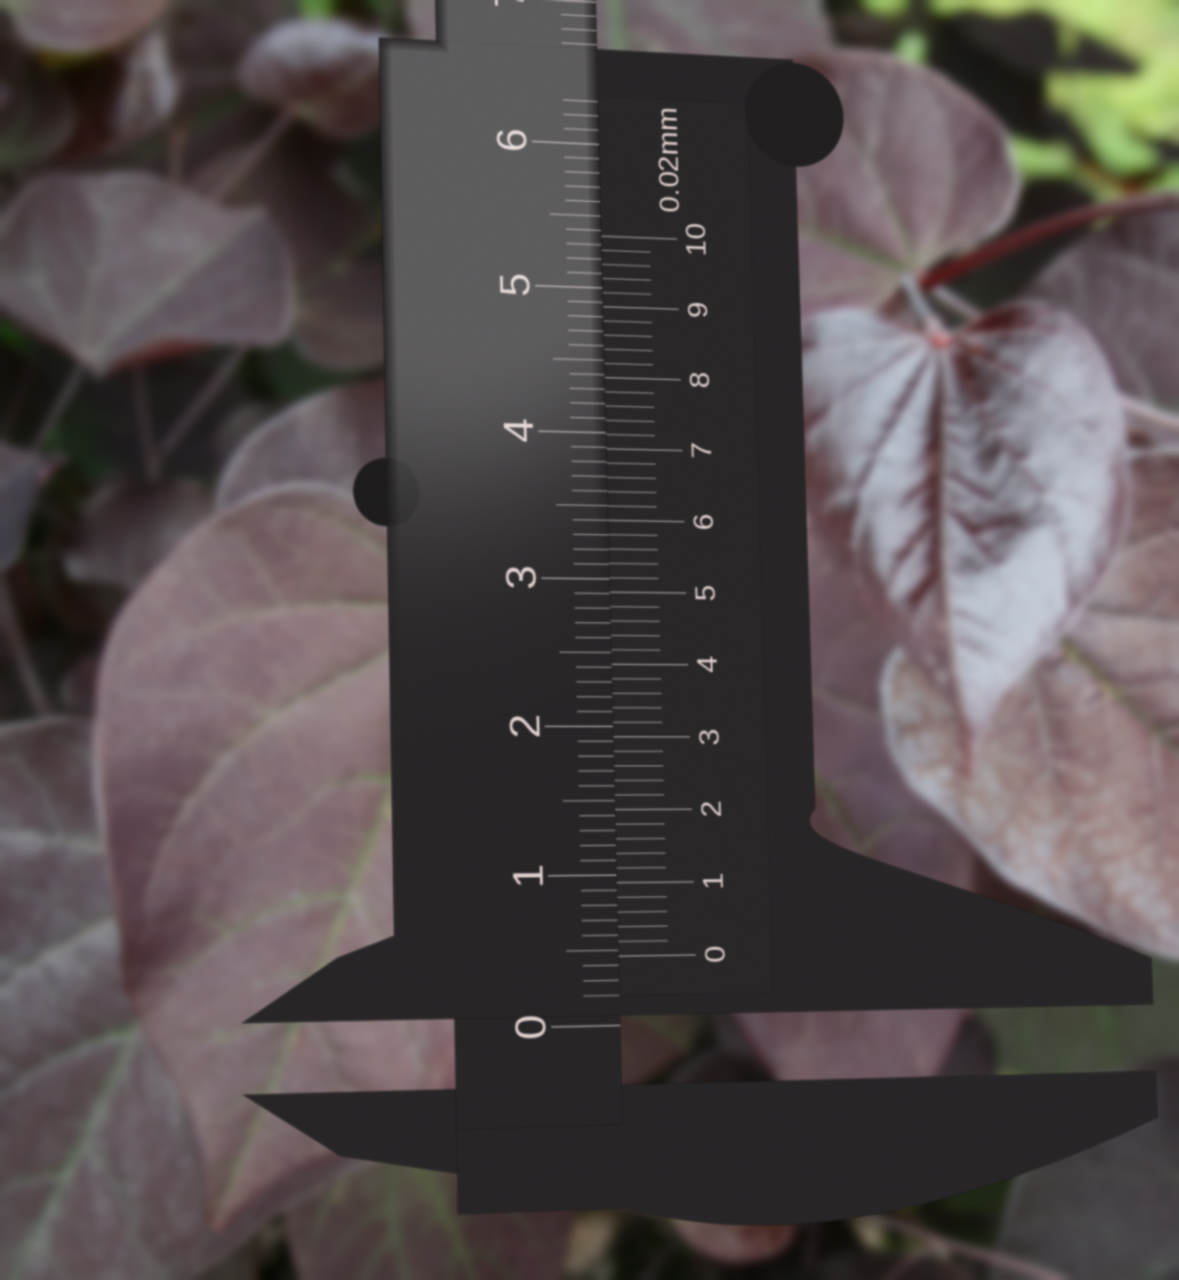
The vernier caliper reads 4.6 mm
